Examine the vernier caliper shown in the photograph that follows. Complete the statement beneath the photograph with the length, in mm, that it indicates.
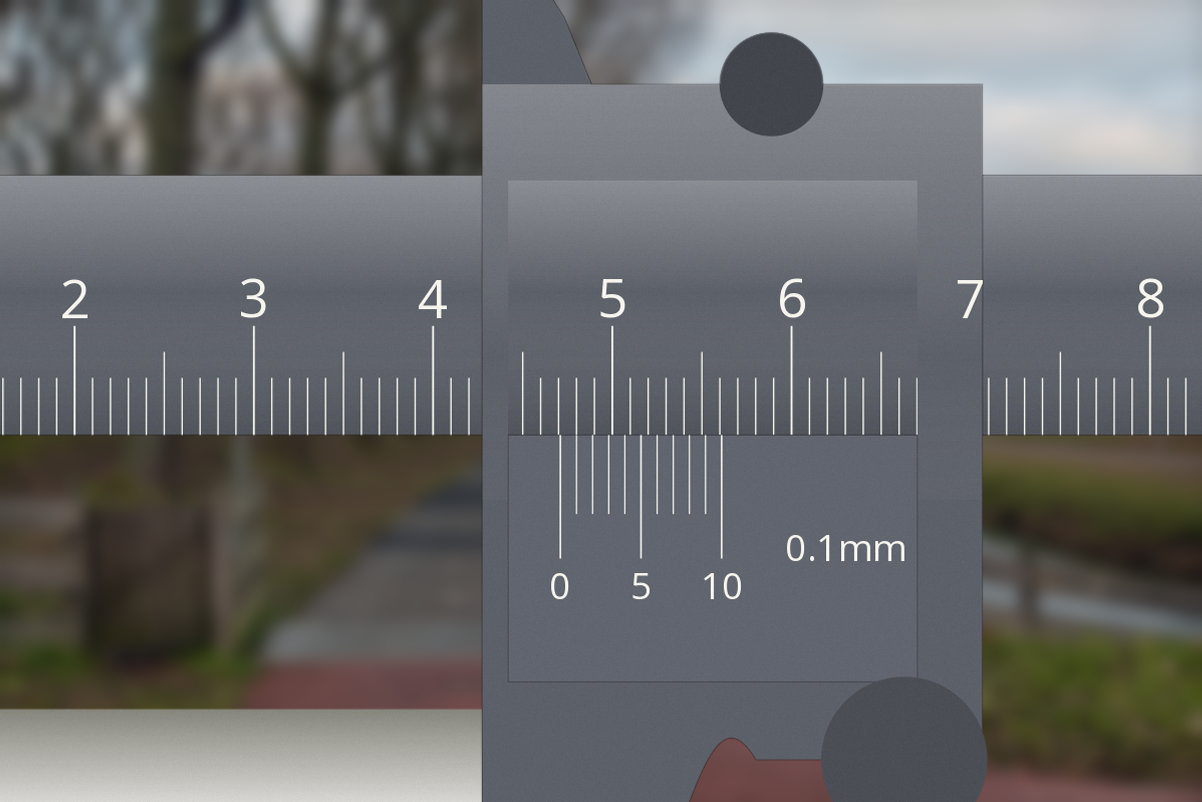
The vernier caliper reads 47.1 mm
